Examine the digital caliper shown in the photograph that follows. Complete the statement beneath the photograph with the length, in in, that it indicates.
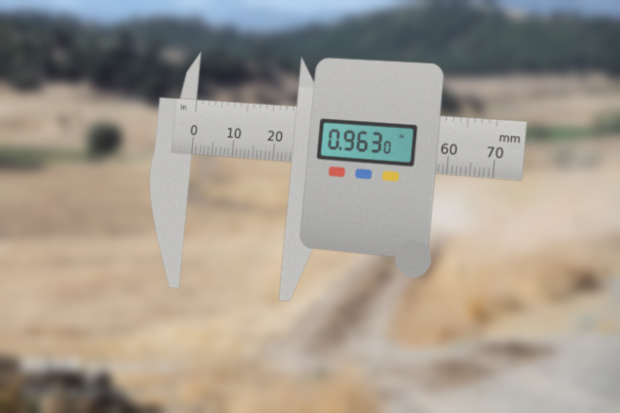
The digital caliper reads 0.9630 in
